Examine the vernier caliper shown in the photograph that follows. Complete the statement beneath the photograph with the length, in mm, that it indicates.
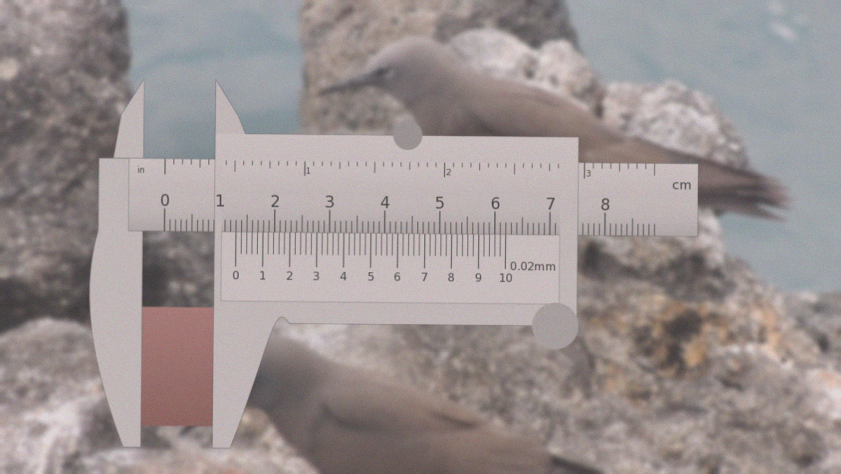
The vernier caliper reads 13.0 mm
